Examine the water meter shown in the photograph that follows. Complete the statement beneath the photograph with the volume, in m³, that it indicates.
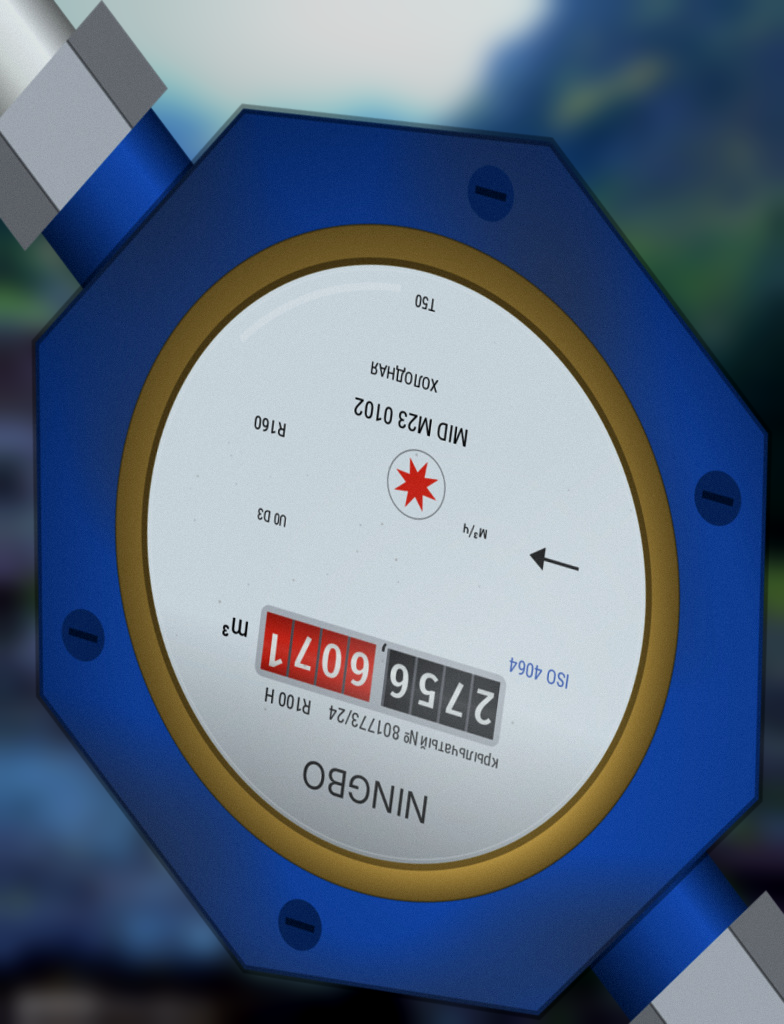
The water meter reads 2756.6071 m³
